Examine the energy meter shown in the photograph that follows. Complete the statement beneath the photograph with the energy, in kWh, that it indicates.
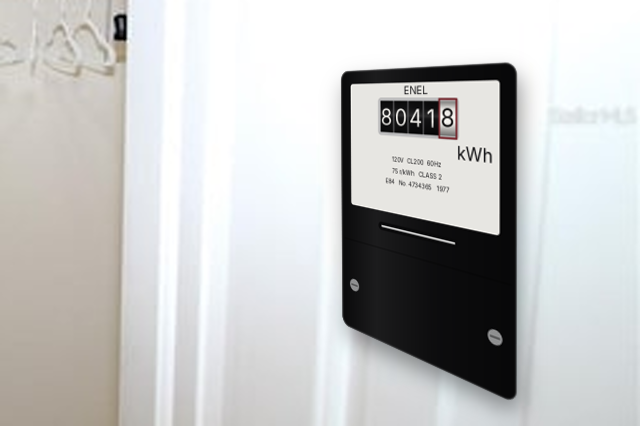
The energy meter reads 8041.8 kWh
